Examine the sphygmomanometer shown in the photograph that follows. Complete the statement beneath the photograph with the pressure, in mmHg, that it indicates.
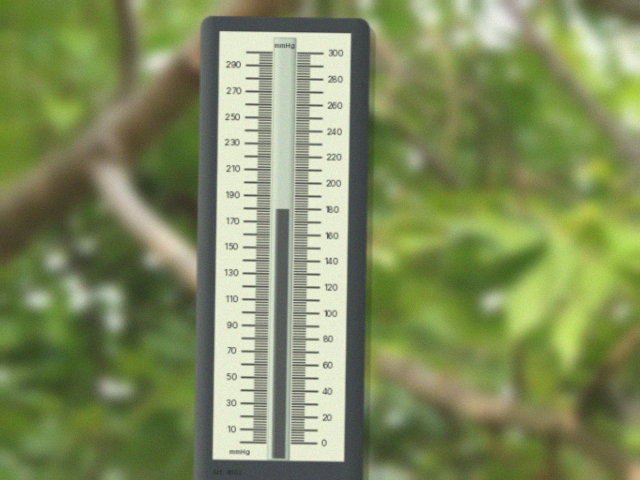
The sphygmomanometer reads 180 mmHg
